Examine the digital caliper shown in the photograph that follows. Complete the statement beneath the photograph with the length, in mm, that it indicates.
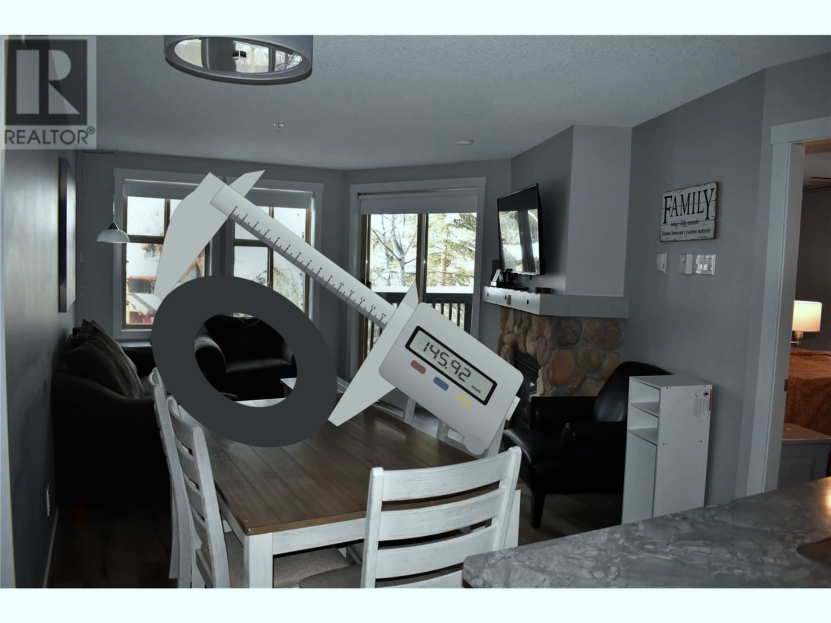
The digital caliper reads 145.92 mm
